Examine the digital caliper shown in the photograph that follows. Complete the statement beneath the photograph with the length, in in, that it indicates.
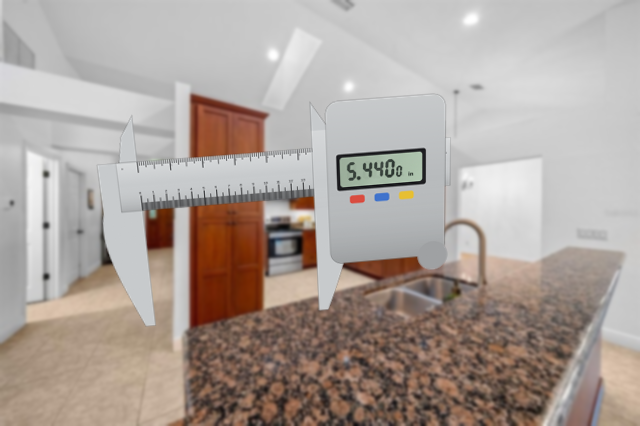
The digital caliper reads 5.4400 in
